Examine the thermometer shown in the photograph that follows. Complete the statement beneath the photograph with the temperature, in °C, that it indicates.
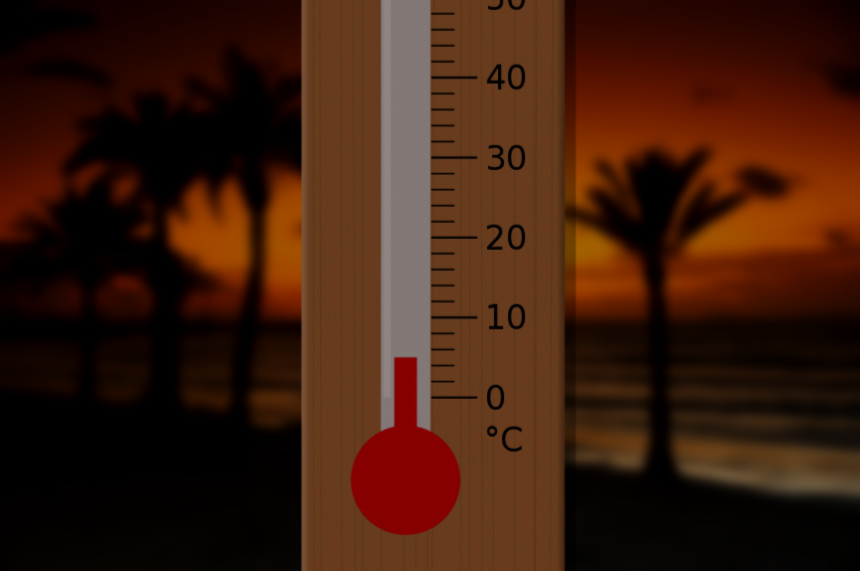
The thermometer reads 5 °C
